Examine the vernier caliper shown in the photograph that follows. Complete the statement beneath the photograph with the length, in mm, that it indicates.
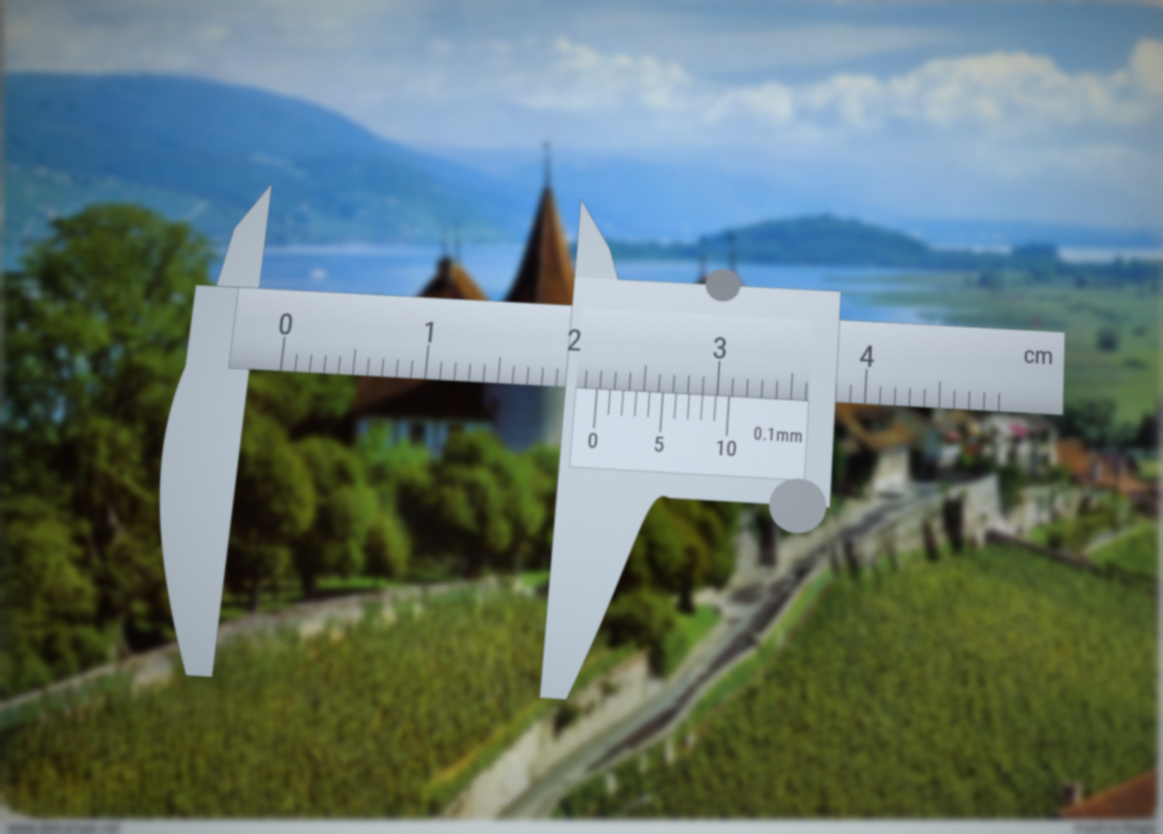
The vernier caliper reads 21.8 mm
